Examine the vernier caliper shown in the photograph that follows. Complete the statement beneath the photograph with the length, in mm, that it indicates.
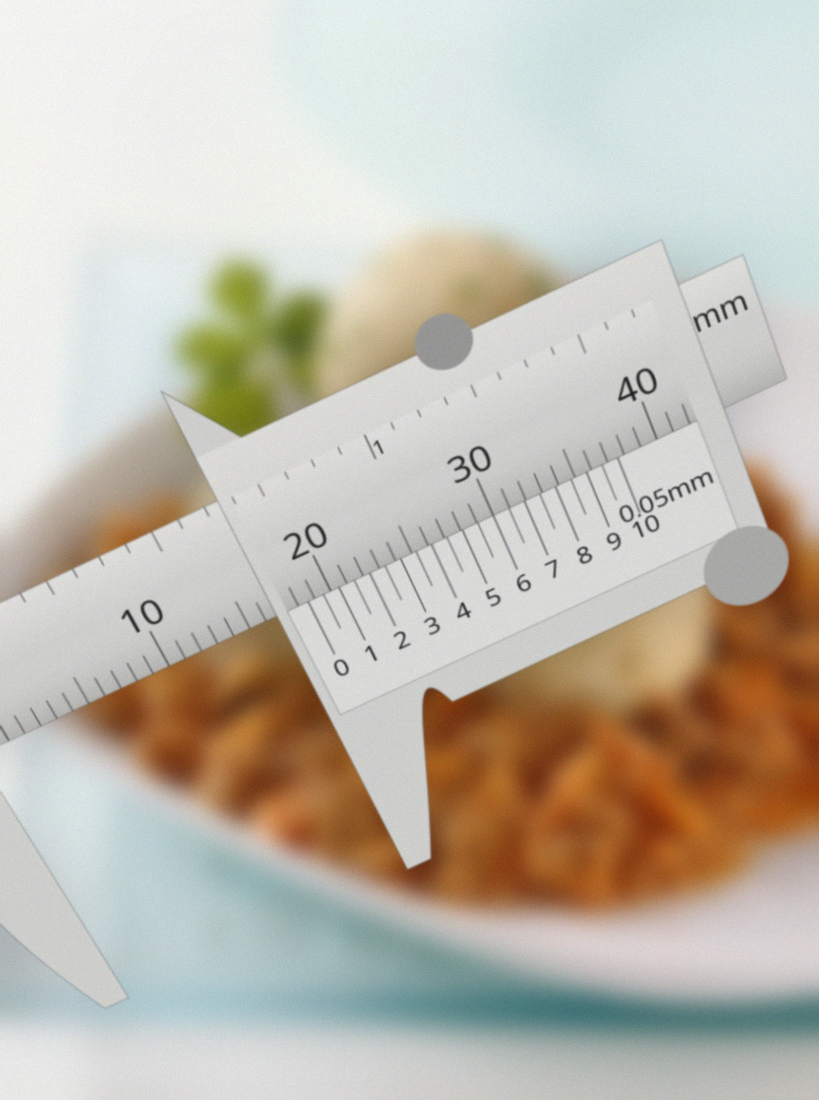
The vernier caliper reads 18.6 mm
